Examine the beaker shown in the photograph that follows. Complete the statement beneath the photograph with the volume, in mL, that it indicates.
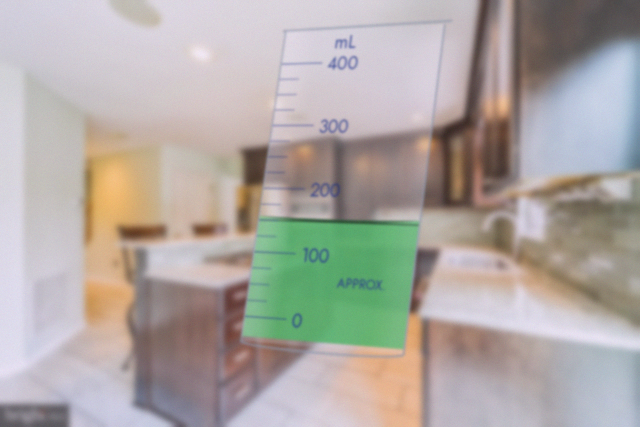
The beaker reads 150 mL
